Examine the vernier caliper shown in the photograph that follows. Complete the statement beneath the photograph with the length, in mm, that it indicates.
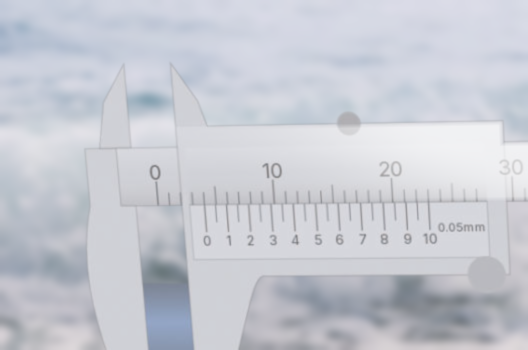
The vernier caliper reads 4.0 mm
